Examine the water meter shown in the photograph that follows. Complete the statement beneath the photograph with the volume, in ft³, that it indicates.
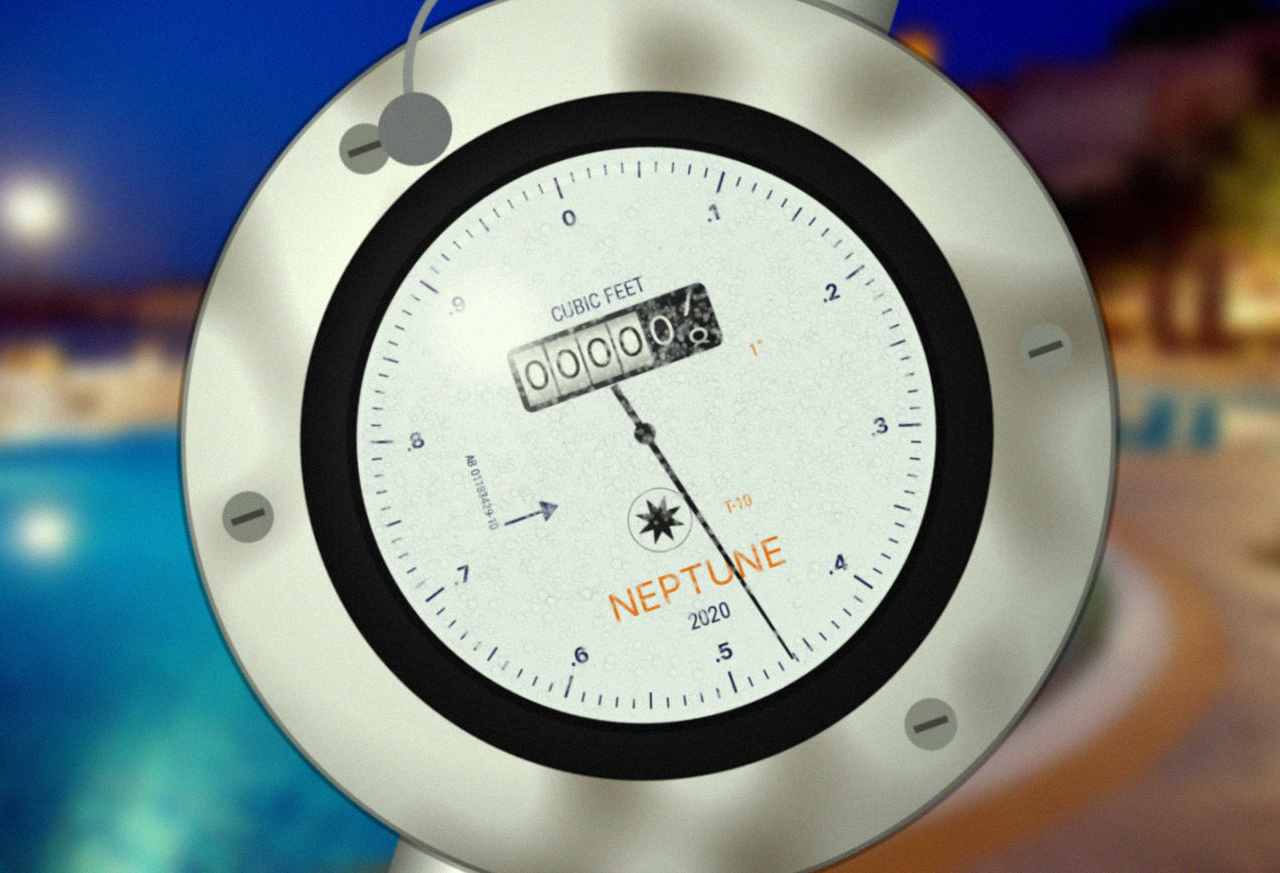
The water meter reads 7.46 ft³
